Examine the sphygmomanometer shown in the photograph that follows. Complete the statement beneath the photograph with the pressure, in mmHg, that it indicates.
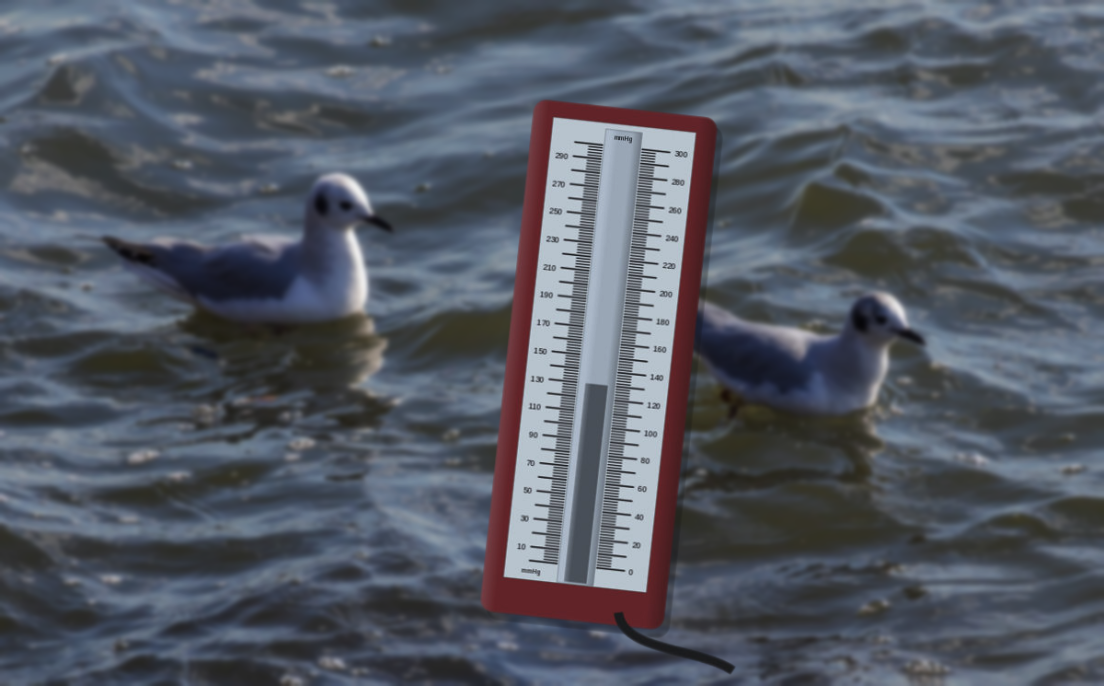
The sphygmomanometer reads 130 mmHg
